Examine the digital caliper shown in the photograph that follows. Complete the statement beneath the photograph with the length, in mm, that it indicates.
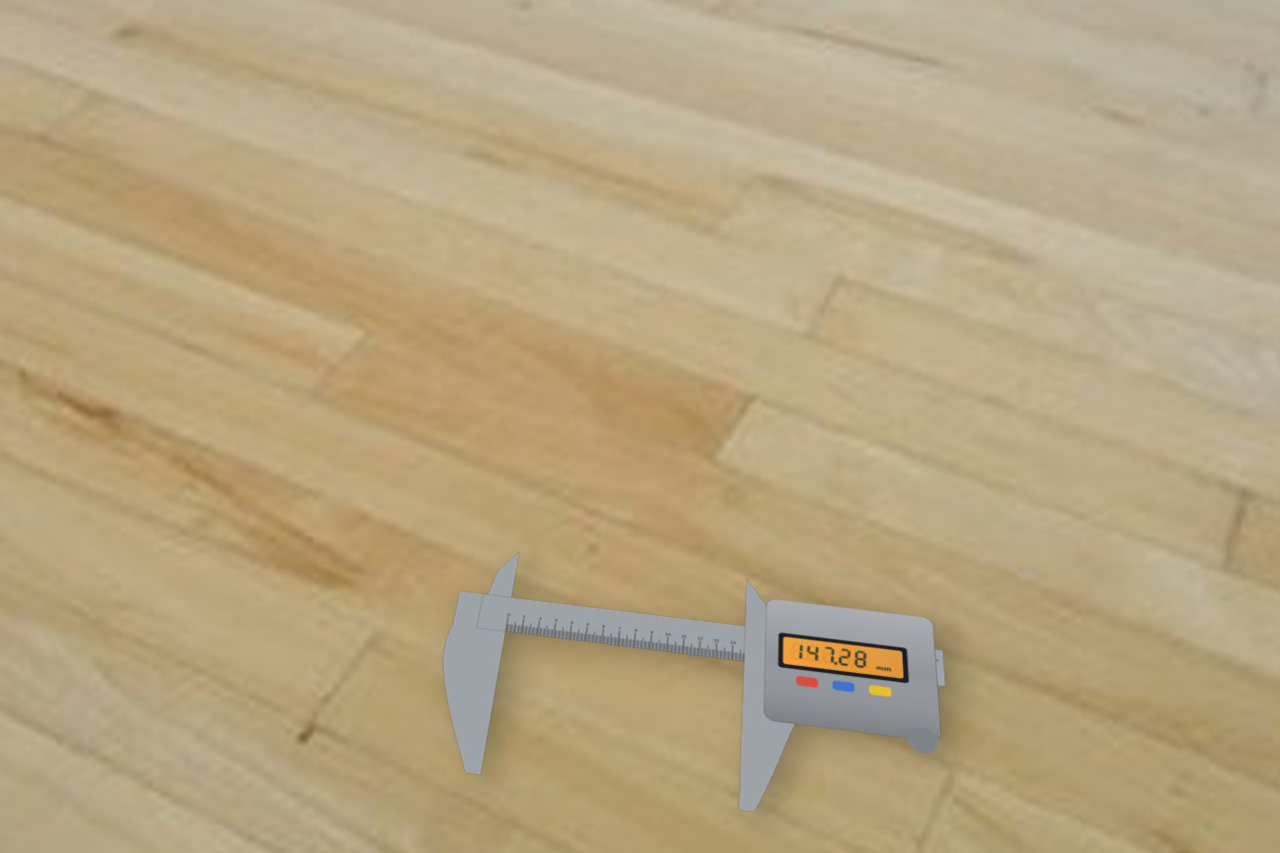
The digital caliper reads 147.28 mm
